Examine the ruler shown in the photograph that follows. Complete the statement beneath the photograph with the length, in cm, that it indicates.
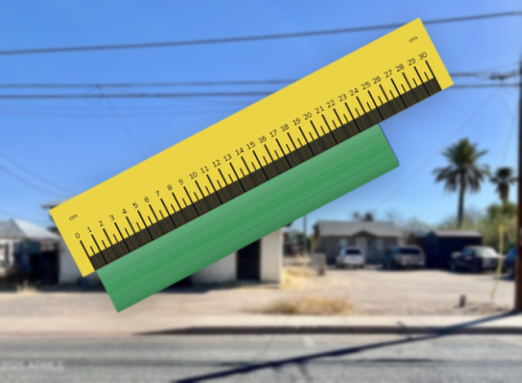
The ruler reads 24.5 cm
